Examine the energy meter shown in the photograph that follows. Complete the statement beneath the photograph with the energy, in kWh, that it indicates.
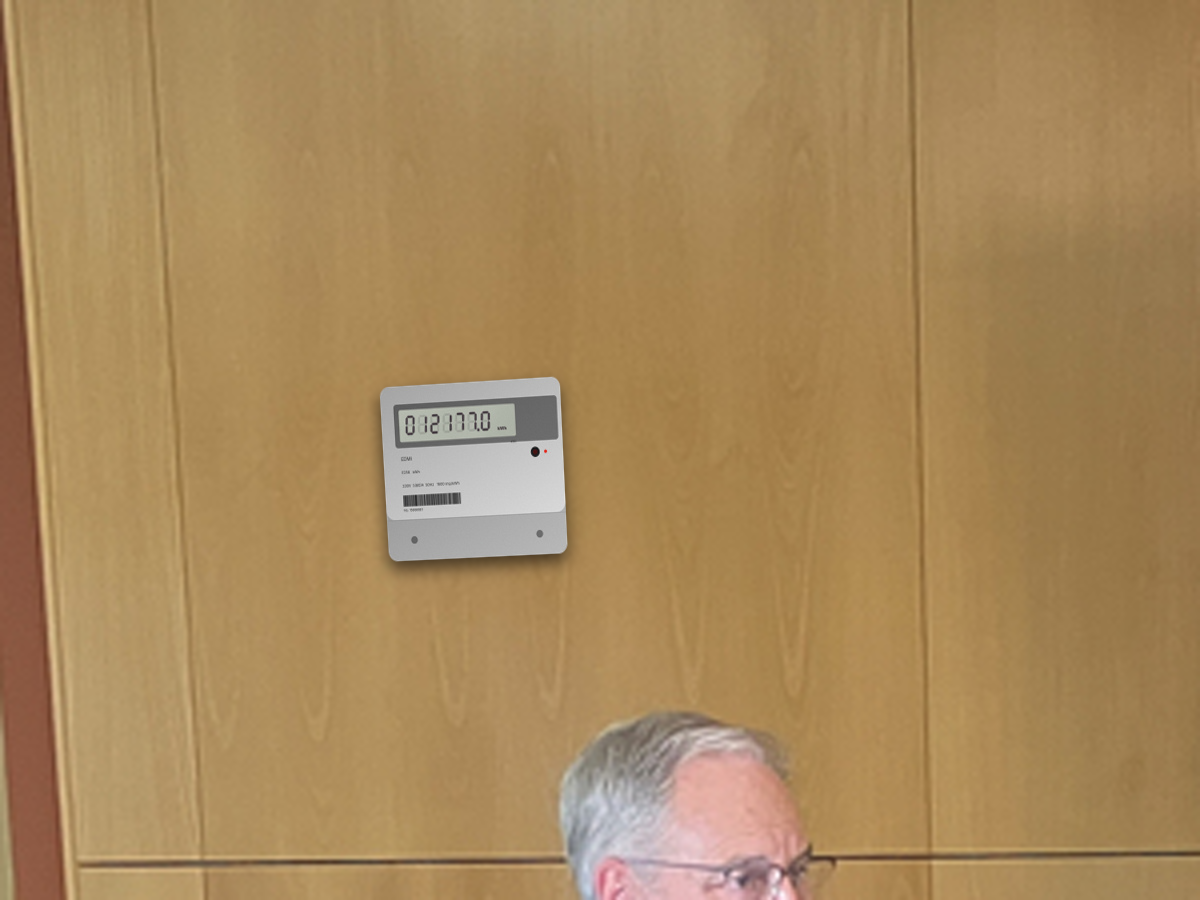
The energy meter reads 12177.0 kWh
